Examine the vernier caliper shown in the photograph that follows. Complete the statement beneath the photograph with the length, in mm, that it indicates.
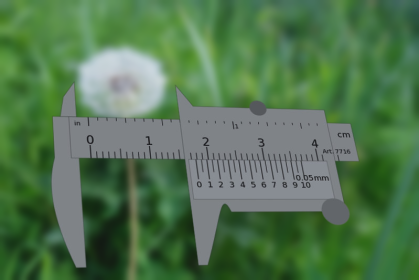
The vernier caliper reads 17.8 mm
